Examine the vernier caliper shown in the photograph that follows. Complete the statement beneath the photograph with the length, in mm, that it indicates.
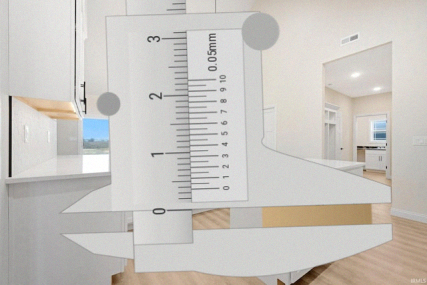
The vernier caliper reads 3.6 mm
